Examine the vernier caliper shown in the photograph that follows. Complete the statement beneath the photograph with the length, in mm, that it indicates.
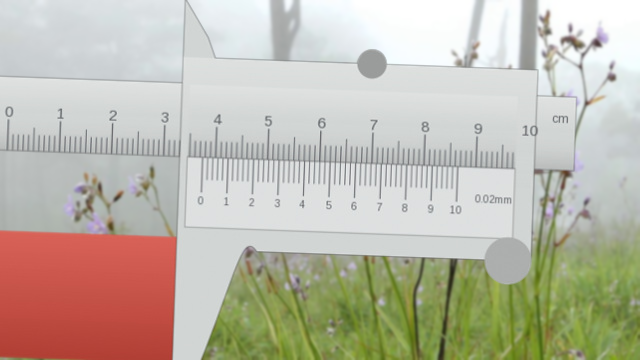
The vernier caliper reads 37.5 mm
